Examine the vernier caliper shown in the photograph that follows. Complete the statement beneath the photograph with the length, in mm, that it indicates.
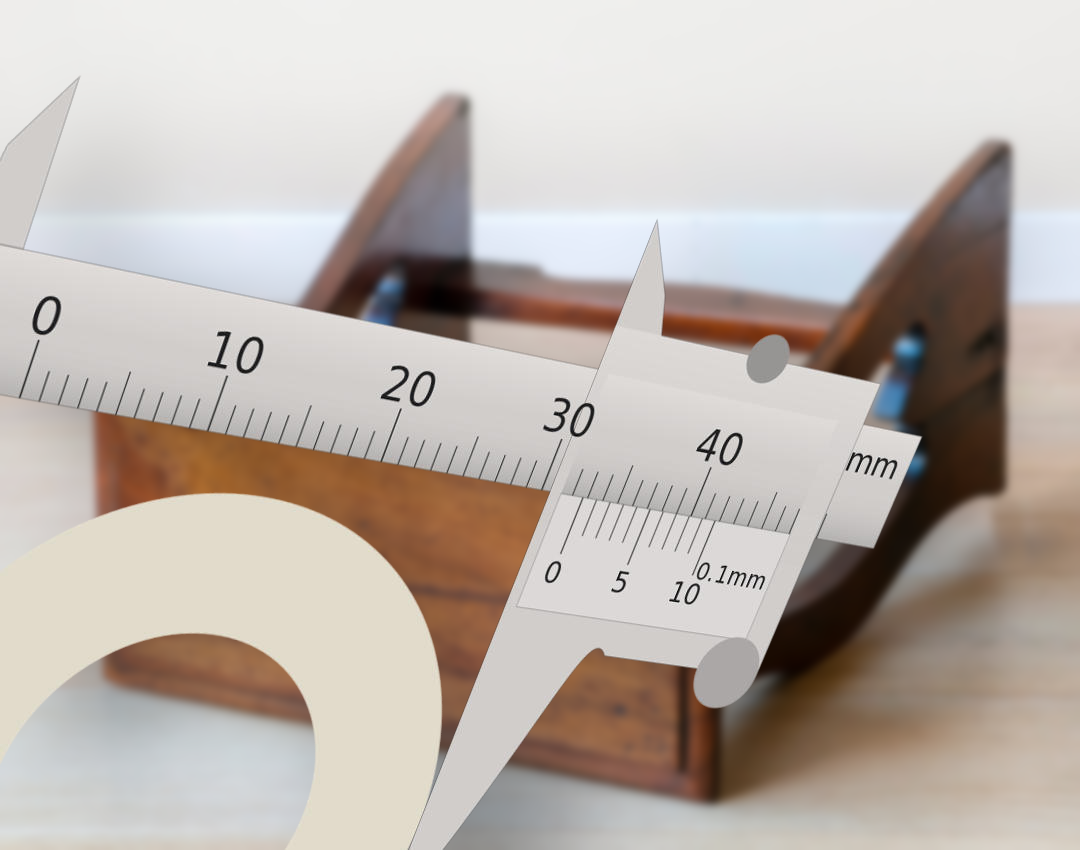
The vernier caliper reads 32.7 mm
